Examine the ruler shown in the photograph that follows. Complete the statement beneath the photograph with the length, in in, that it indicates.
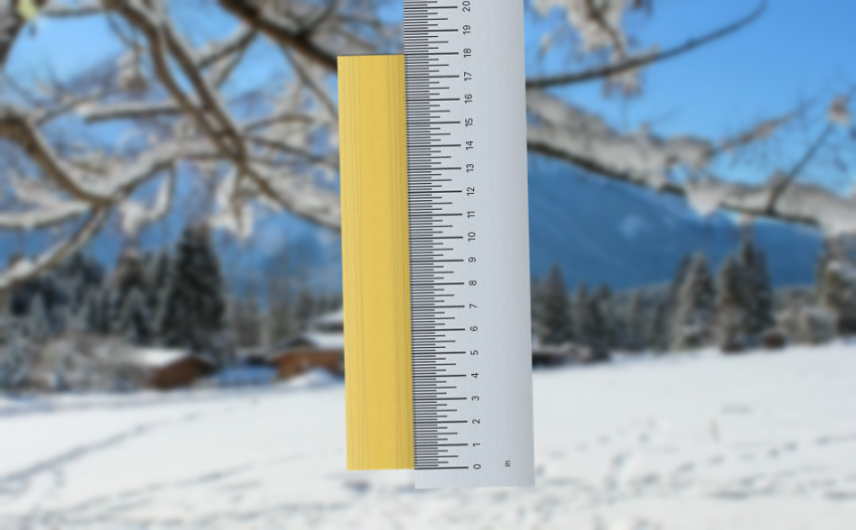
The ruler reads 18 in
